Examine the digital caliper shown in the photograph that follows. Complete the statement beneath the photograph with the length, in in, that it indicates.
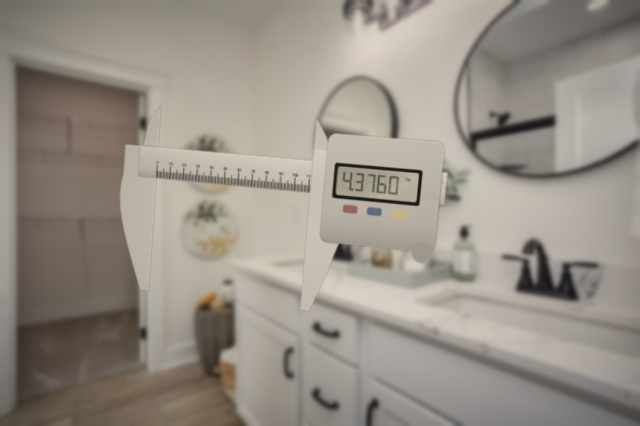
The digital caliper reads 4.3760 in
